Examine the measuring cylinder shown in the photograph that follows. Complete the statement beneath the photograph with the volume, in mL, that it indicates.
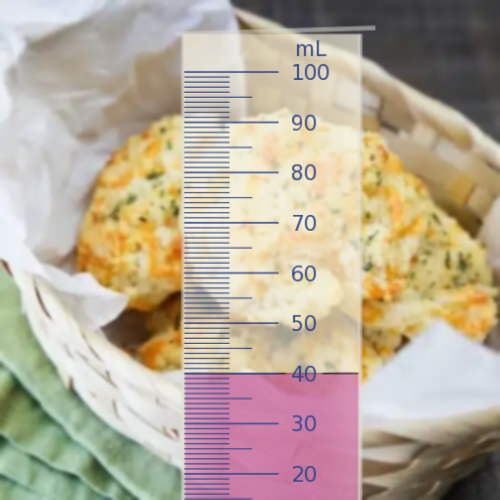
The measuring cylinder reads 40 mL
